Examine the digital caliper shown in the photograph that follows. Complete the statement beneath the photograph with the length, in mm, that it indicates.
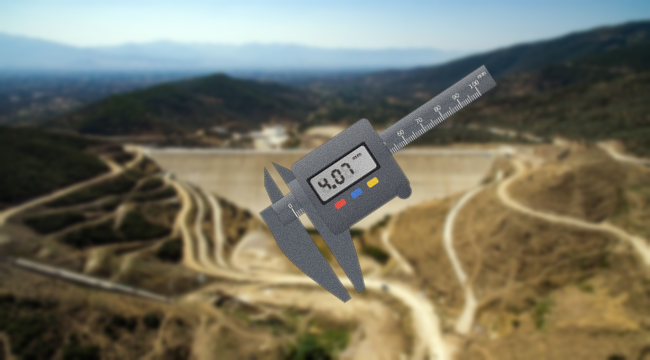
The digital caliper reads 4.07 mm
